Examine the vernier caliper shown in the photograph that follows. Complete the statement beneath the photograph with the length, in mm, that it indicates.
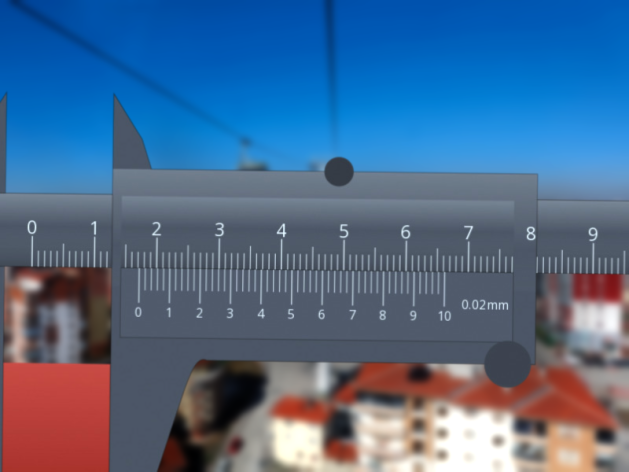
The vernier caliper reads 17.2 mm
